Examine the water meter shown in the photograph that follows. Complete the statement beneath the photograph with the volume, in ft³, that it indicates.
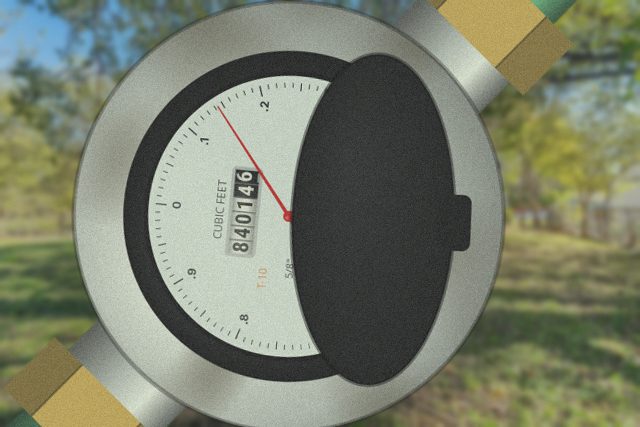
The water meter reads 840146.14 ft³
